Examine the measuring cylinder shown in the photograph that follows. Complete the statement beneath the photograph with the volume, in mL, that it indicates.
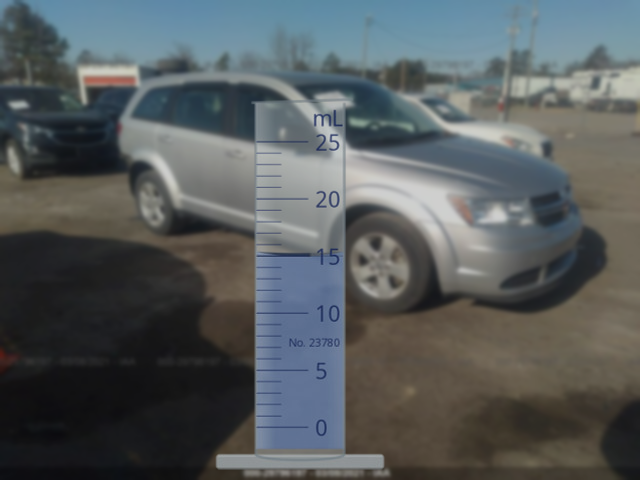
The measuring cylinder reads 15 mL
